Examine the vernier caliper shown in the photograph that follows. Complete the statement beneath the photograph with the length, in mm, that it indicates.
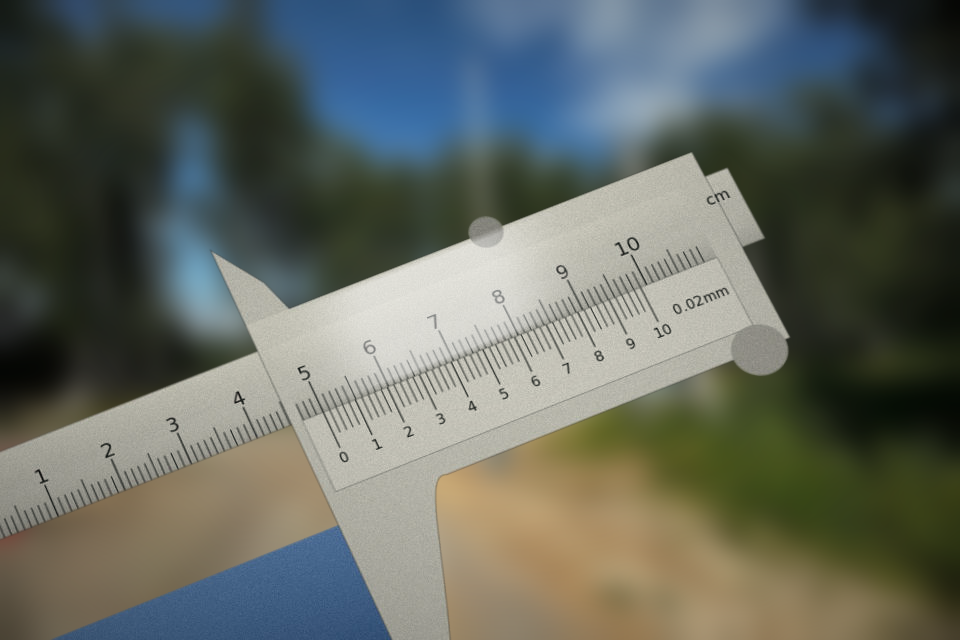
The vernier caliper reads 50.0 mm
